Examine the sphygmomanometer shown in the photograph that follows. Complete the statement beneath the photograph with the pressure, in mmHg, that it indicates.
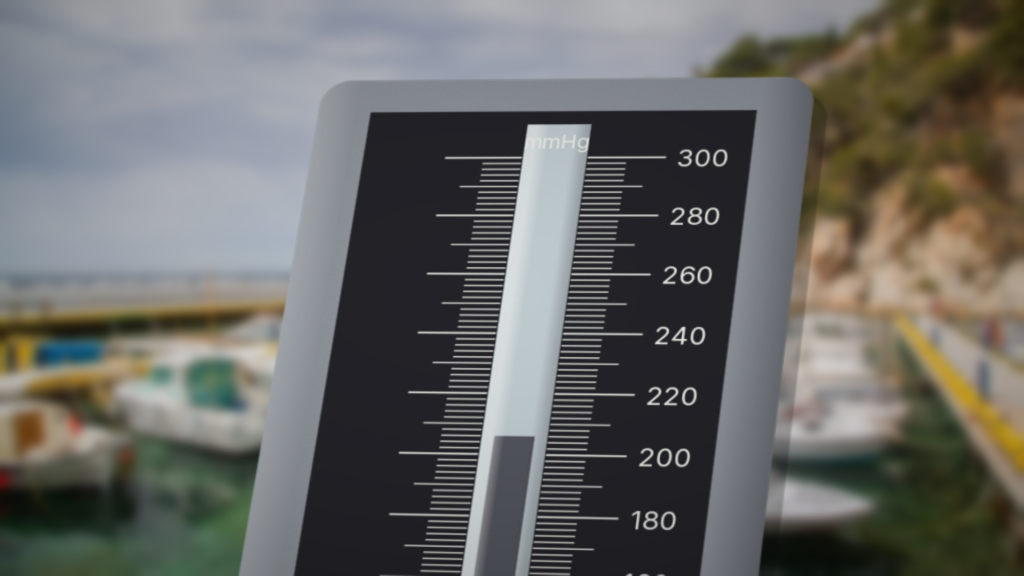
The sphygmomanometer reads 206 mmHg
